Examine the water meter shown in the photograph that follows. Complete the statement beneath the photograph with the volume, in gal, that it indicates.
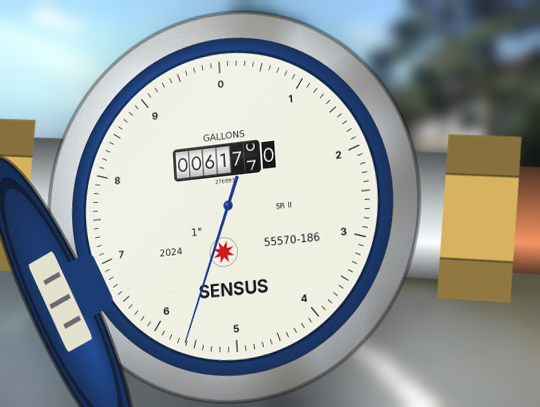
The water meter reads 61765.6 gal
